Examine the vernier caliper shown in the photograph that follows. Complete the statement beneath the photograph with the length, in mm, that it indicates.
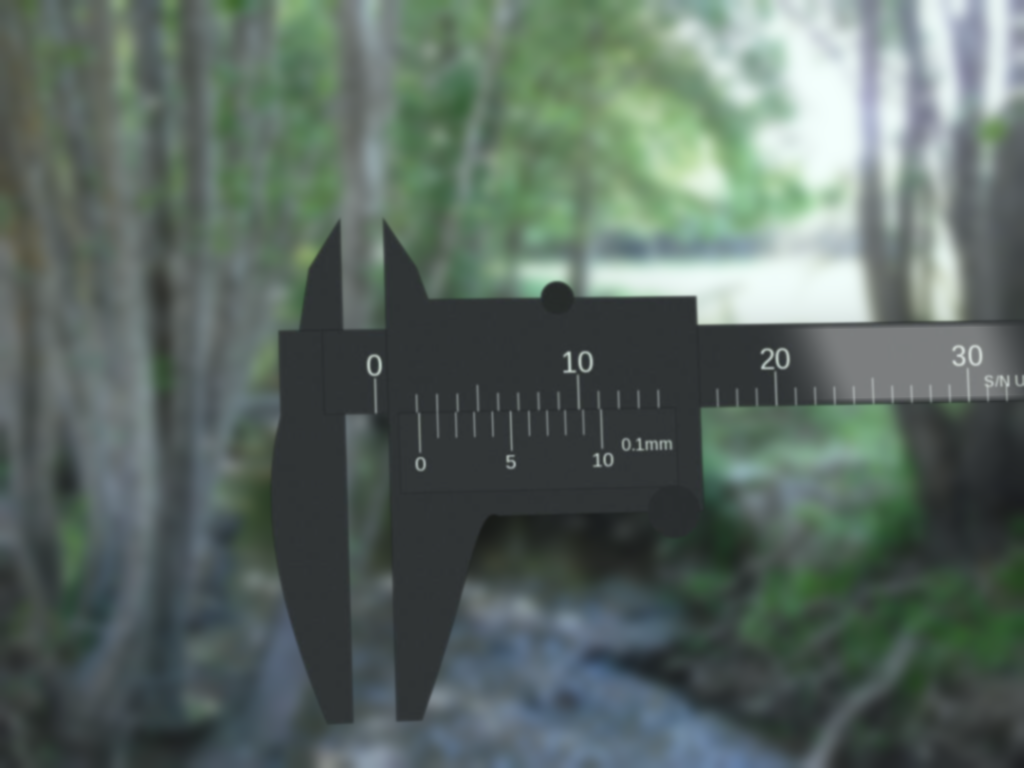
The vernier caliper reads 2.1 mm
